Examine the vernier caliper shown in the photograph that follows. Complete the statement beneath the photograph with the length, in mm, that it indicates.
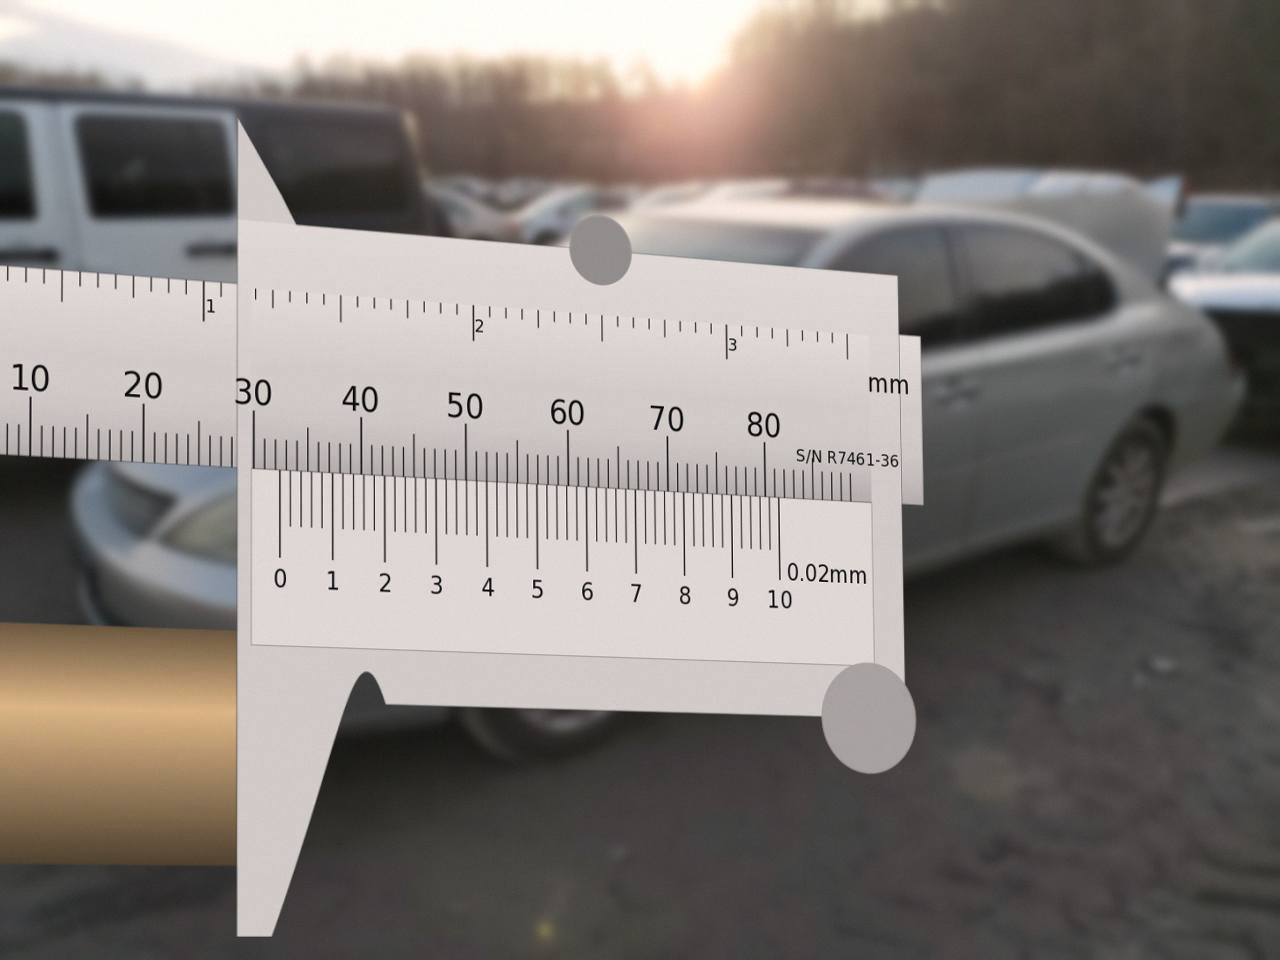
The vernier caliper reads 32.4 mm
